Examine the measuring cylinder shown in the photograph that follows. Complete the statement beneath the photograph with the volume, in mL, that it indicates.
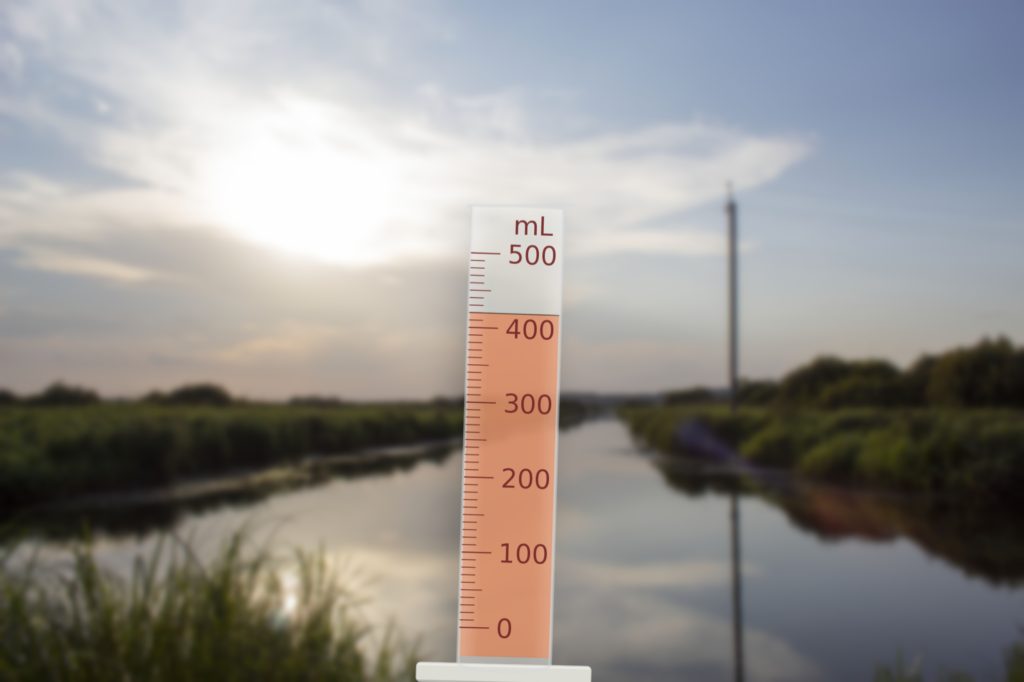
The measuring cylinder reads 420 mL
